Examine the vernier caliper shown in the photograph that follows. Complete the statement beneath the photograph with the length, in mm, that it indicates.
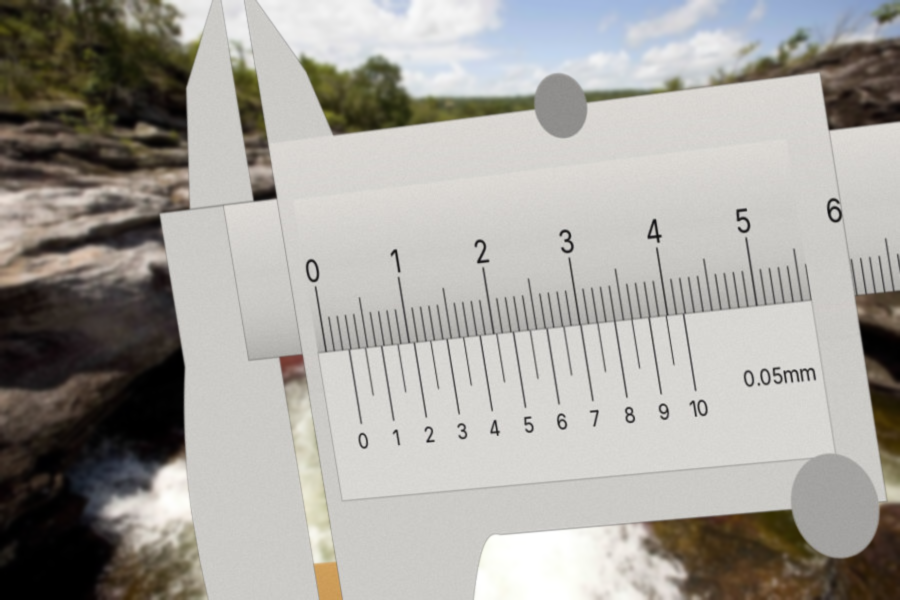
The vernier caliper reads 2.8 mm
